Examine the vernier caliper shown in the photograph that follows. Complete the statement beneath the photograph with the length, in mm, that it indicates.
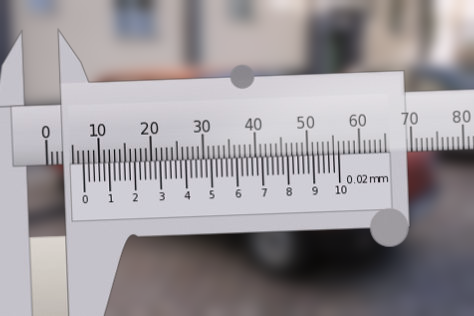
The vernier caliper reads 7.0 mm
